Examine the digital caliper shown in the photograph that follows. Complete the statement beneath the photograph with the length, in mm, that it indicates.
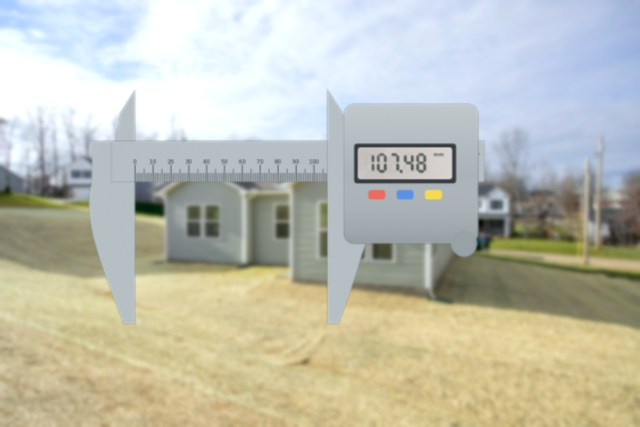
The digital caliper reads 107.48 mm
